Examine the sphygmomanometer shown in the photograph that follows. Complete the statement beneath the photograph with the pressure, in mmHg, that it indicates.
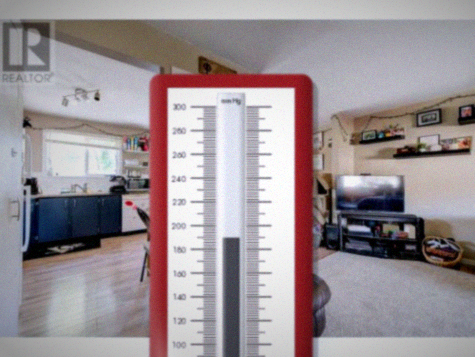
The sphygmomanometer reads 190 mmHg
